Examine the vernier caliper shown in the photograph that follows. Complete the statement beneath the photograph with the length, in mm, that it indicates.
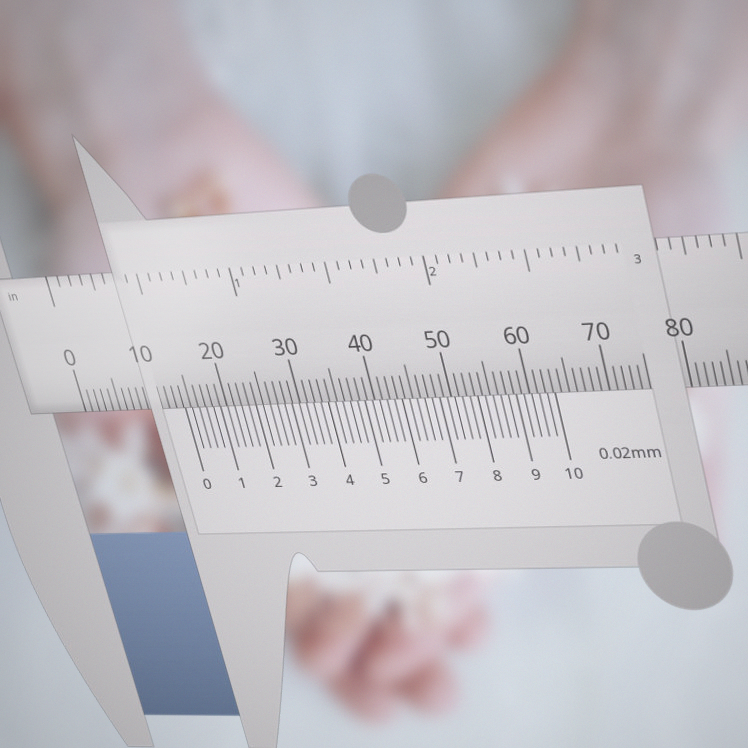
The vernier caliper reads 14.2 mm
